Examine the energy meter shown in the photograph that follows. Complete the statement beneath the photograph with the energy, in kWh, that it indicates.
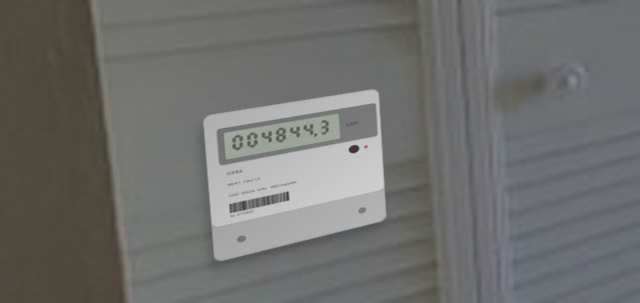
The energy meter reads 4844.3 kWh
